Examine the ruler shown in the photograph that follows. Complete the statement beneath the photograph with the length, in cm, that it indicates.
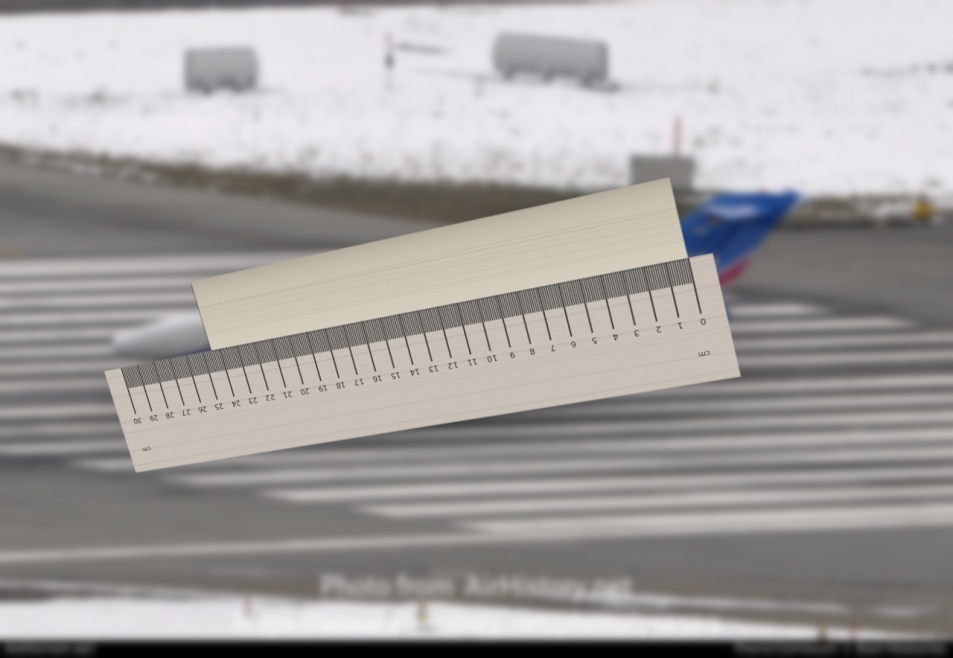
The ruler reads 24.5 cm
